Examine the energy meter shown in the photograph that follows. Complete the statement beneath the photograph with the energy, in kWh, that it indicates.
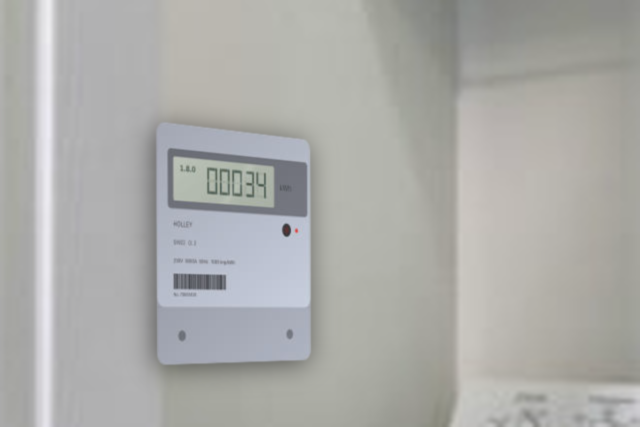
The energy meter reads 34 kWh
